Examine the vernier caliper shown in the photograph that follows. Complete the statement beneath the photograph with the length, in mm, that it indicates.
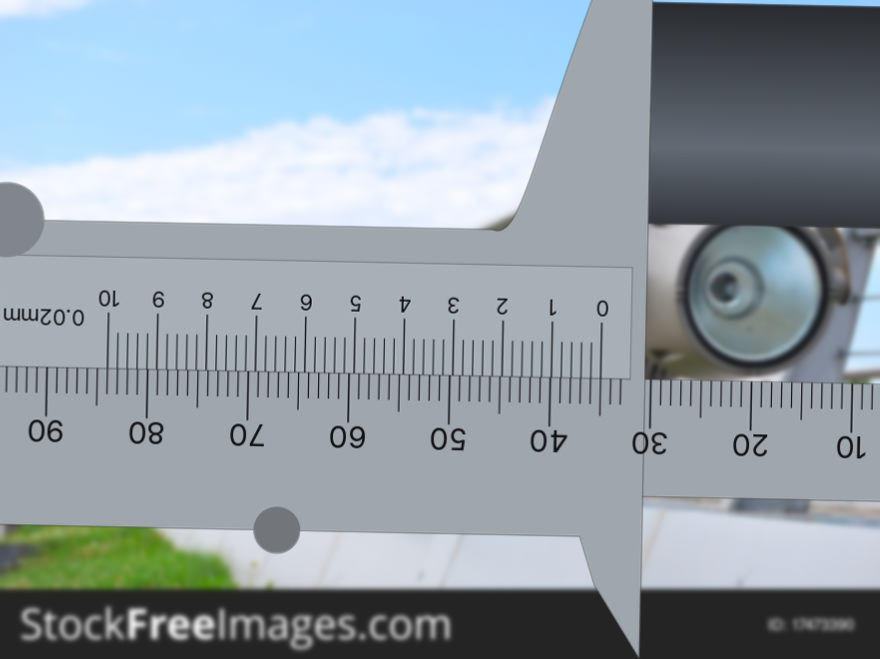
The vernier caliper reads 35.0 mm
